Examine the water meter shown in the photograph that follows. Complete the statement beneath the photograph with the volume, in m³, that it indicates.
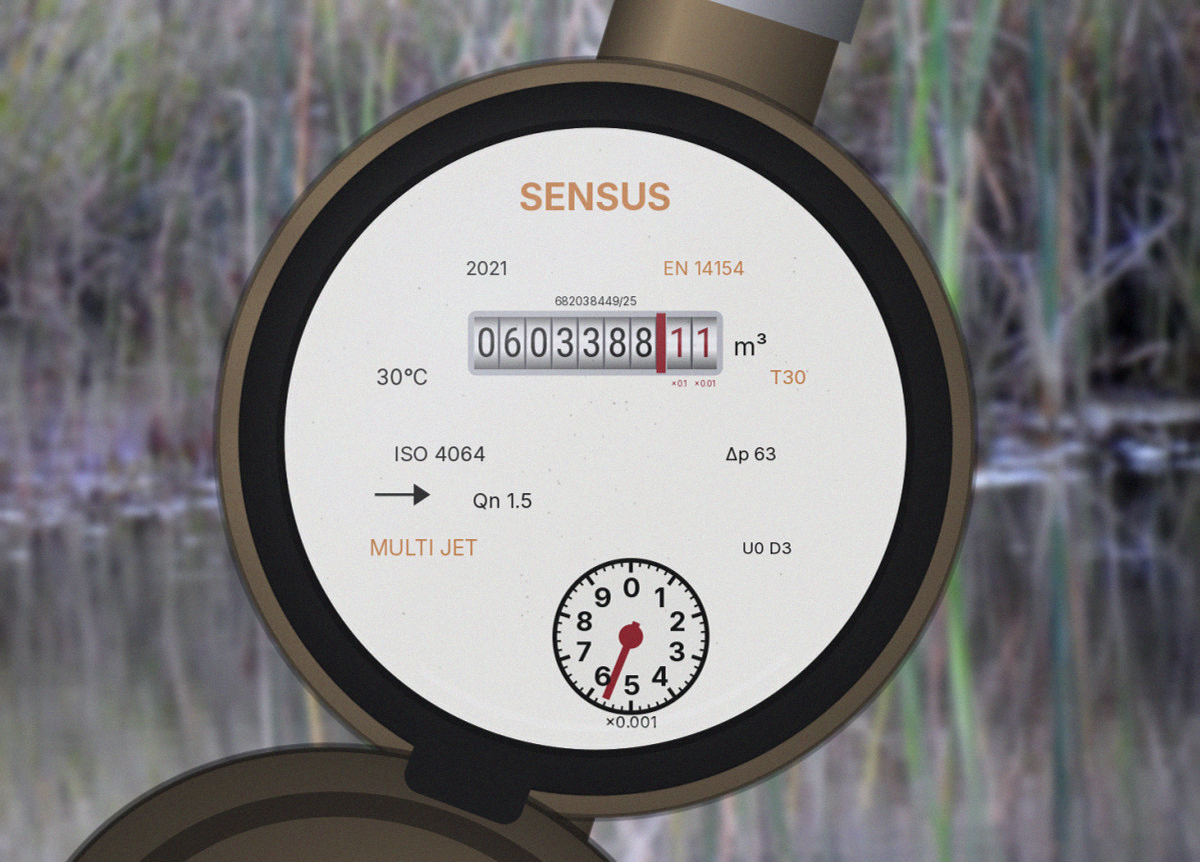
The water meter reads 603388.115 m³
